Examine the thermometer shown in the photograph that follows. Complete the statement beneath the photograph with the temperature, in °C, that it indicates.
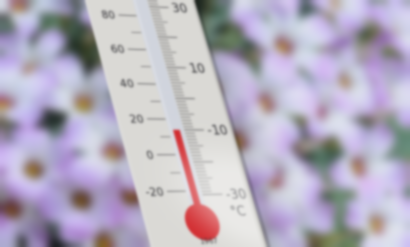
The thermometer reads -10 °C
